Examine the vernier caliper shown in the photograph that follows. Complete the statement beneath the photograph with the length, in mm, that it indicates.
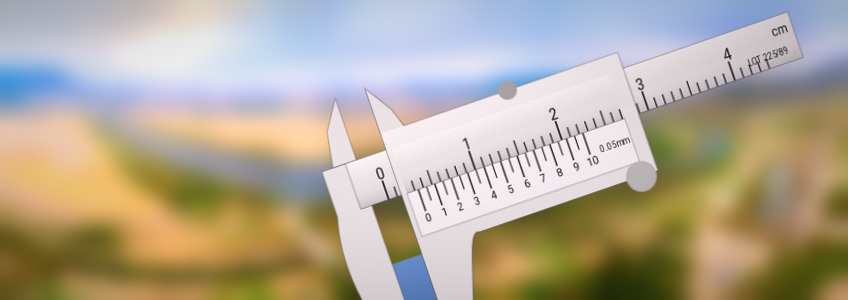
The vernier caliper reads 3.4 mm
